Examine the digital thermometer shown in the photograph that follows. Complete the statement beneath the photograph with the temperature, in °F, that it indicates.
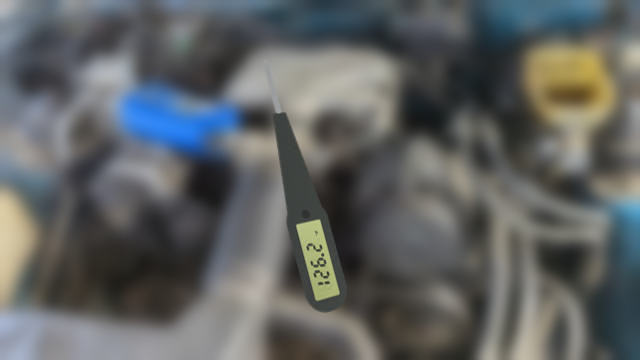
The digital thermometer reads 126.2 °F
